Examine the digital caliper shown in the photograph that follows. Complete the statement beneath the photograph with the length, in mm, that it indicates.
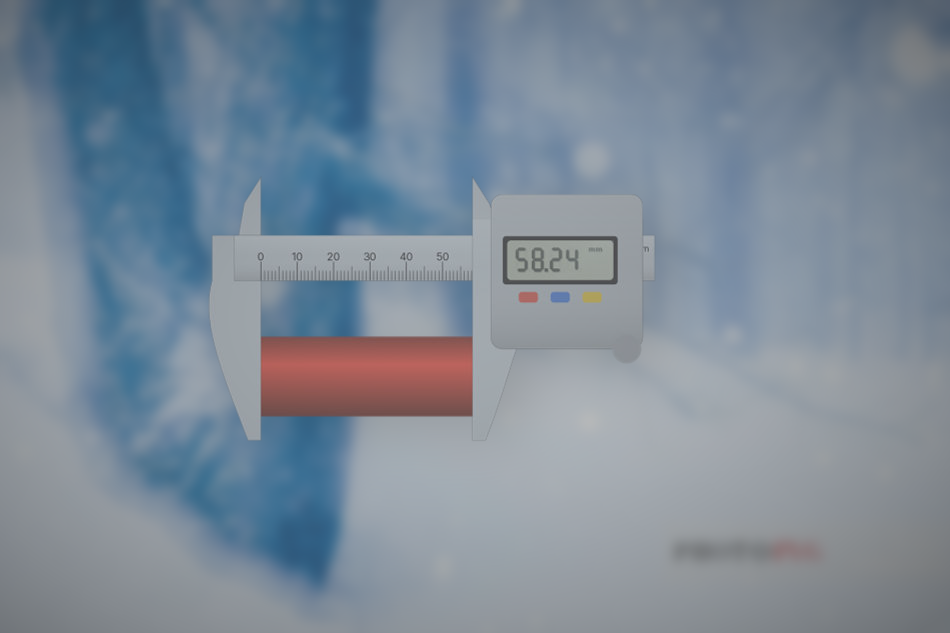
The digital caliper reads 58.24 mm
